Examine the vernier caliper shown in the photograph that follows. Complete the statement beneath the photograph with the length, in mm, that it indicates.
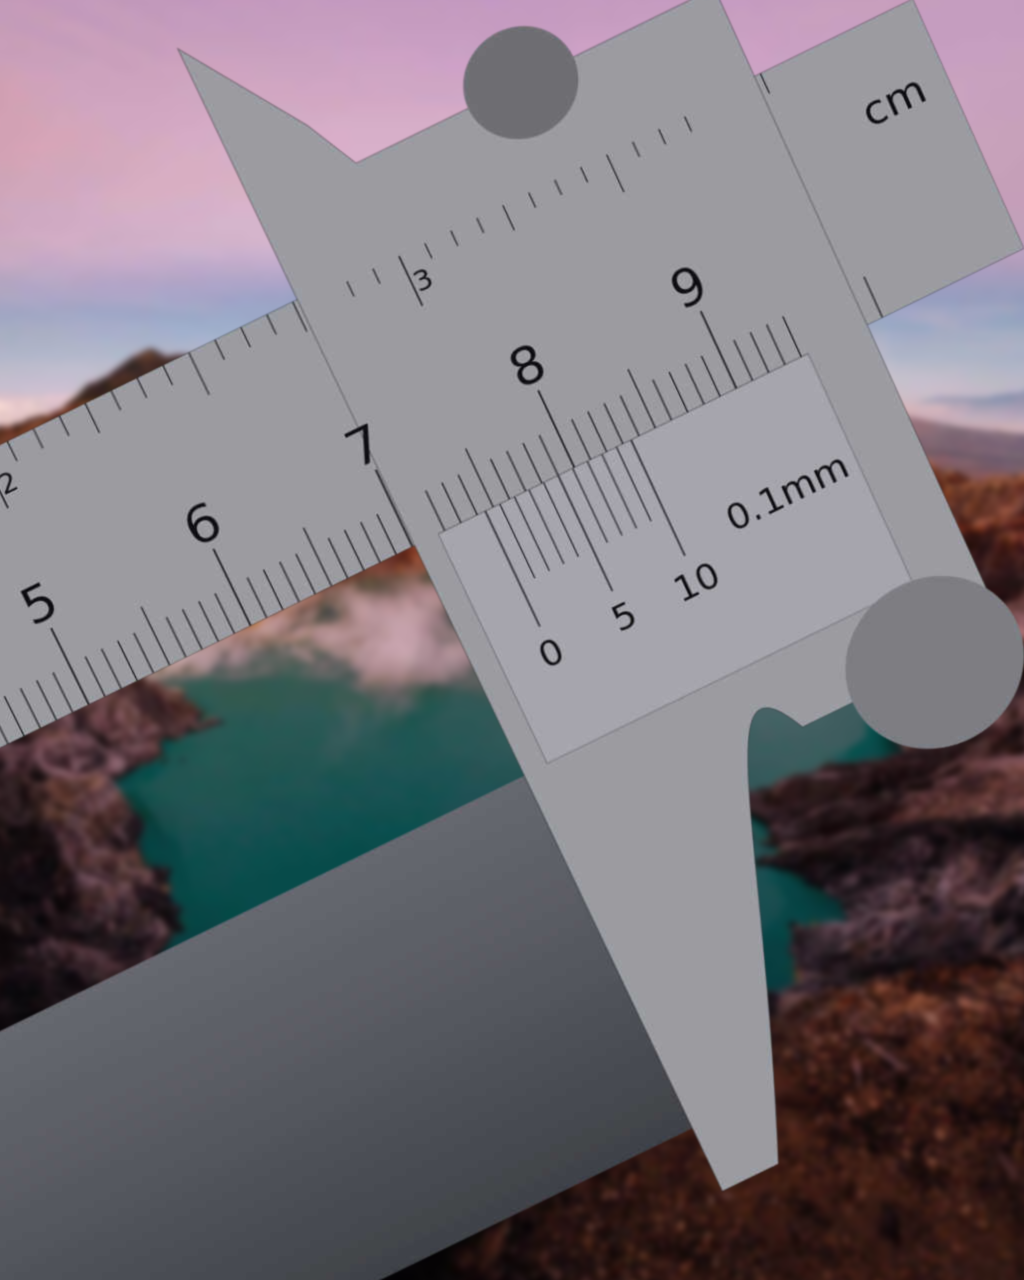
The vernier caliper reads 74.5 mm
